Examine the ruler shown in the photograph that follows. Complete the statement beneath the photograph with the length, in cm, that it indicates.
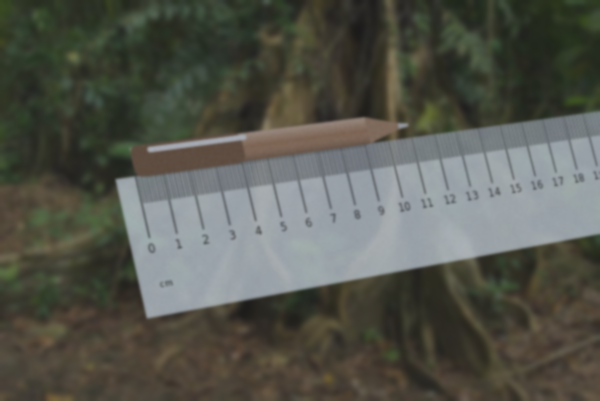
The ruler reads 11 cm
